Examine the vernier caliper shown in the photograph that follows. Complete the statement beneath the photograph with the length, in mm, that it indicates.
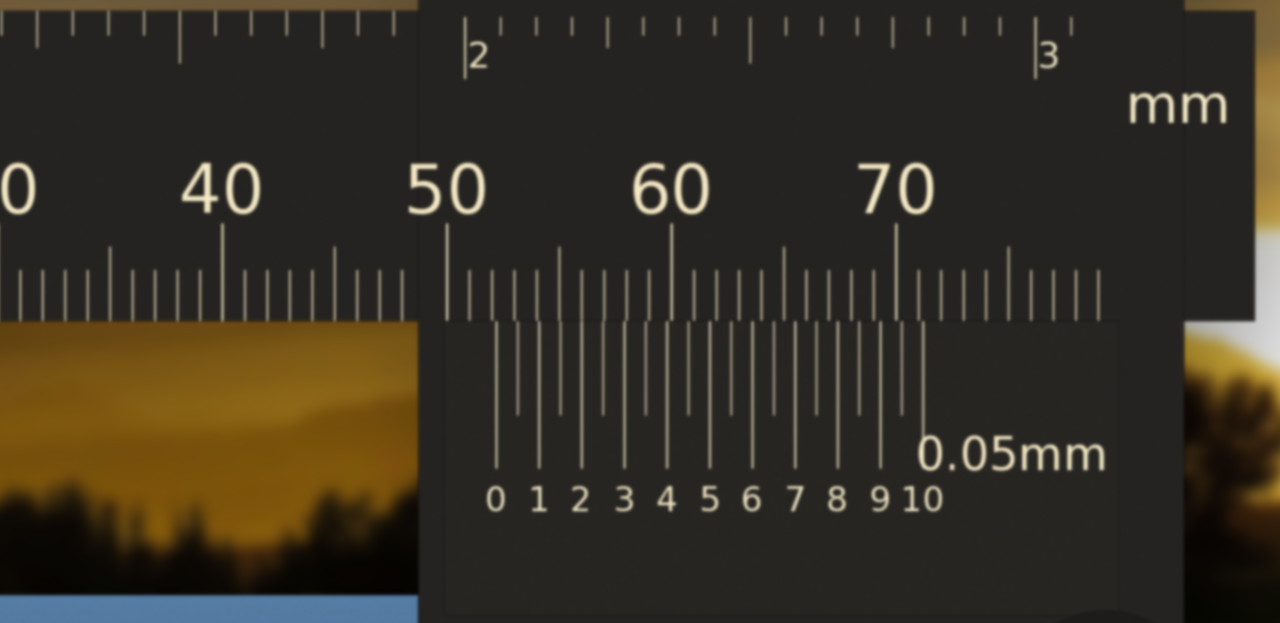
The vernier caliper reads 52.2 mm
